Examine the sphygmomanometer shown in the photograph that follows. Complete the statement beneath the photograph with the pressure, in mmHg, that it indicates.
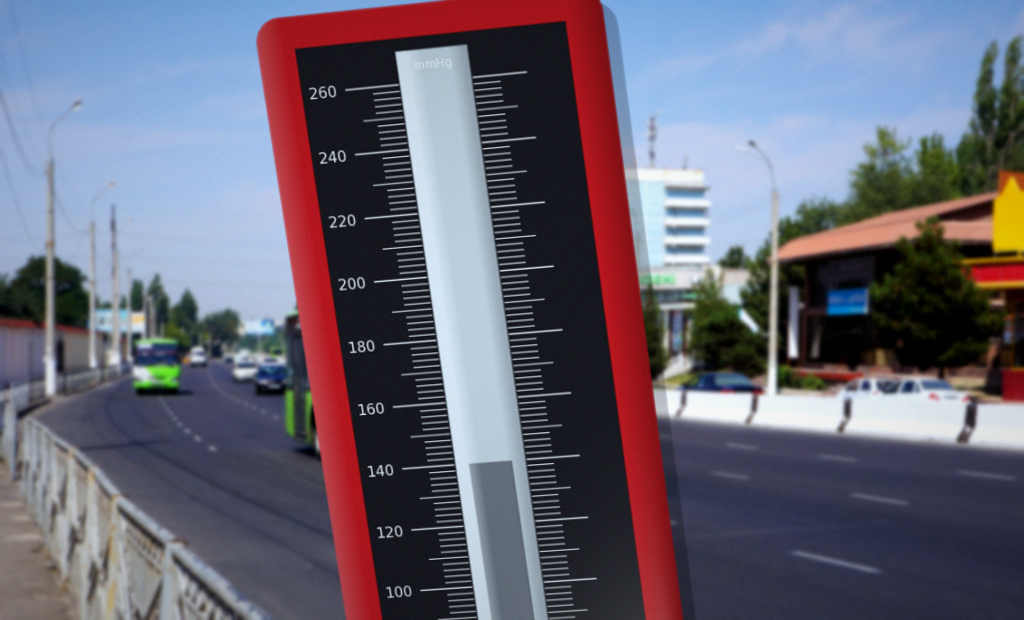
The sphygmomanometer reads 140 mmHg
